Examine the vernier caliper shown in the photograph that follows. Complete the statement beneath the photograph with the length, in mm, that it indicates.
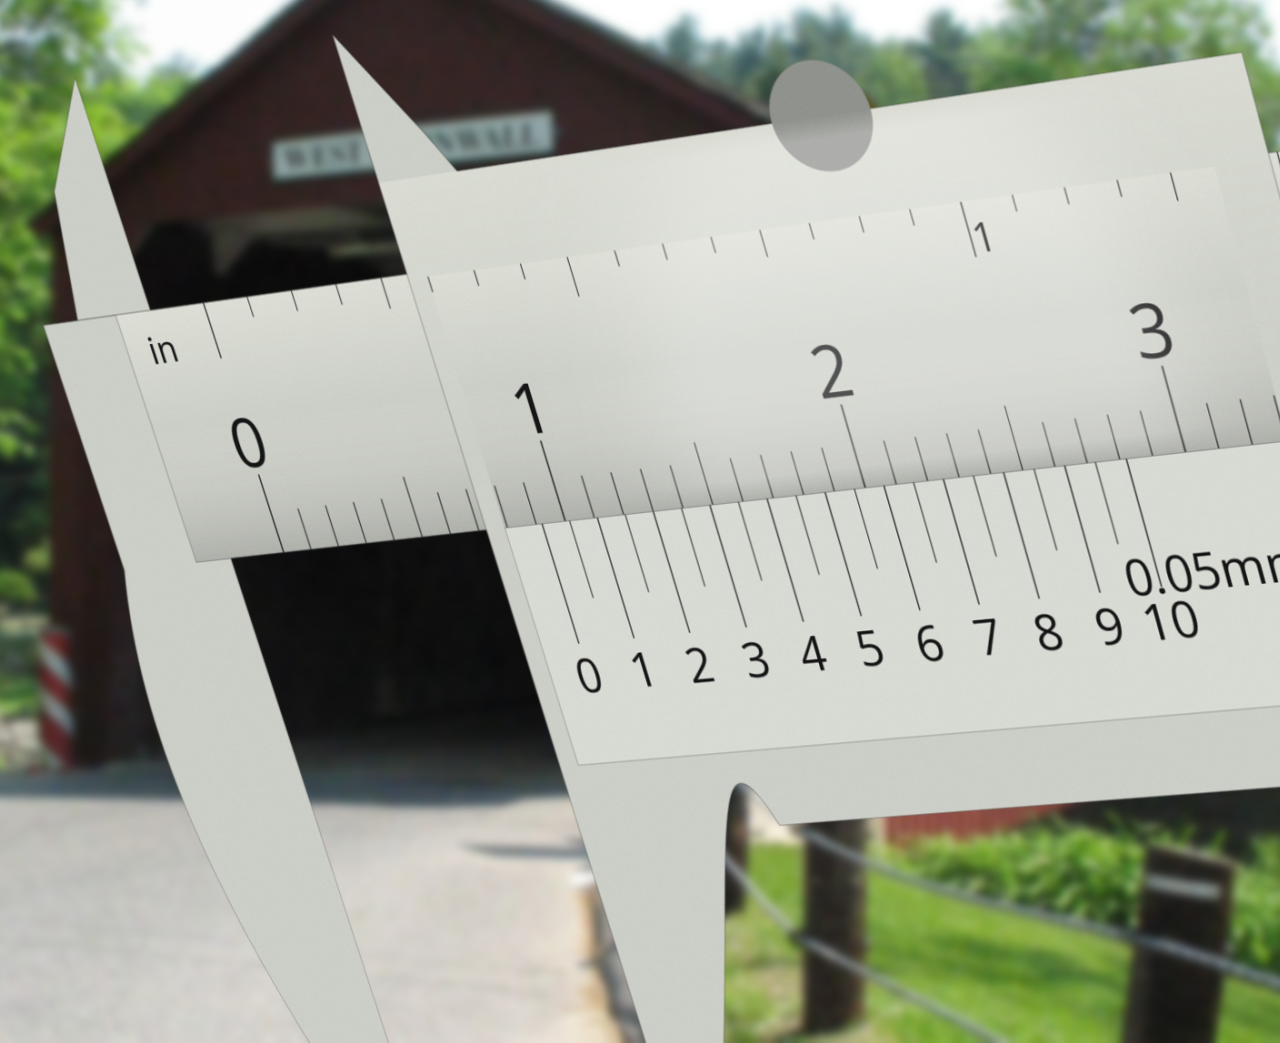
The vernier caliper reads 9.20 mm
